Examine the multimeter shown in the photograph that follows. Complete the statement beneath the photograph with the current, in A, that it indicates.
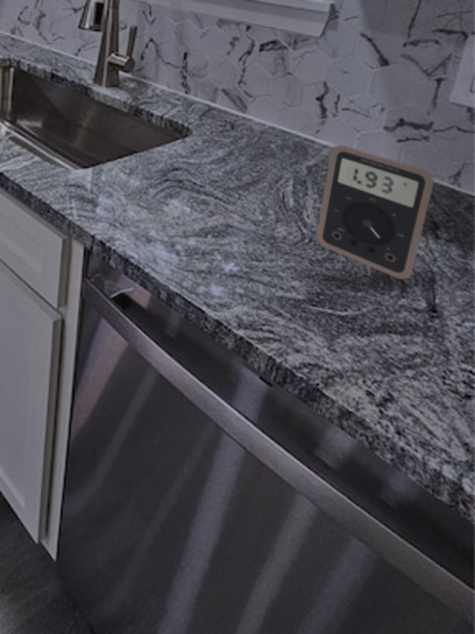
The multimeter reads 1.93 A
